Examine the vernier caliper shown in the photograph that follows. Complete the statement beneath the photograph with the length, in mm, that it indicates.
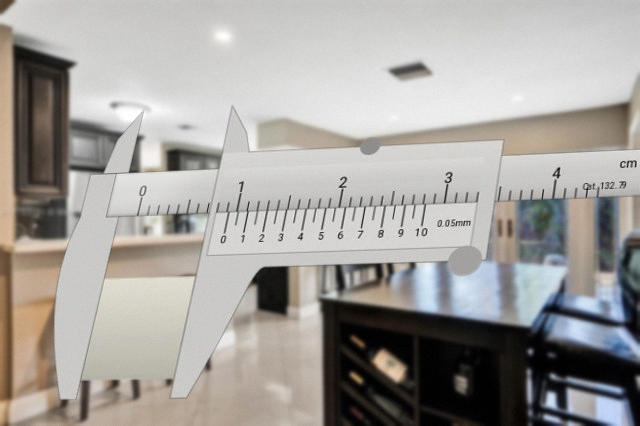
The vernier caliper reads 9.2 mm
